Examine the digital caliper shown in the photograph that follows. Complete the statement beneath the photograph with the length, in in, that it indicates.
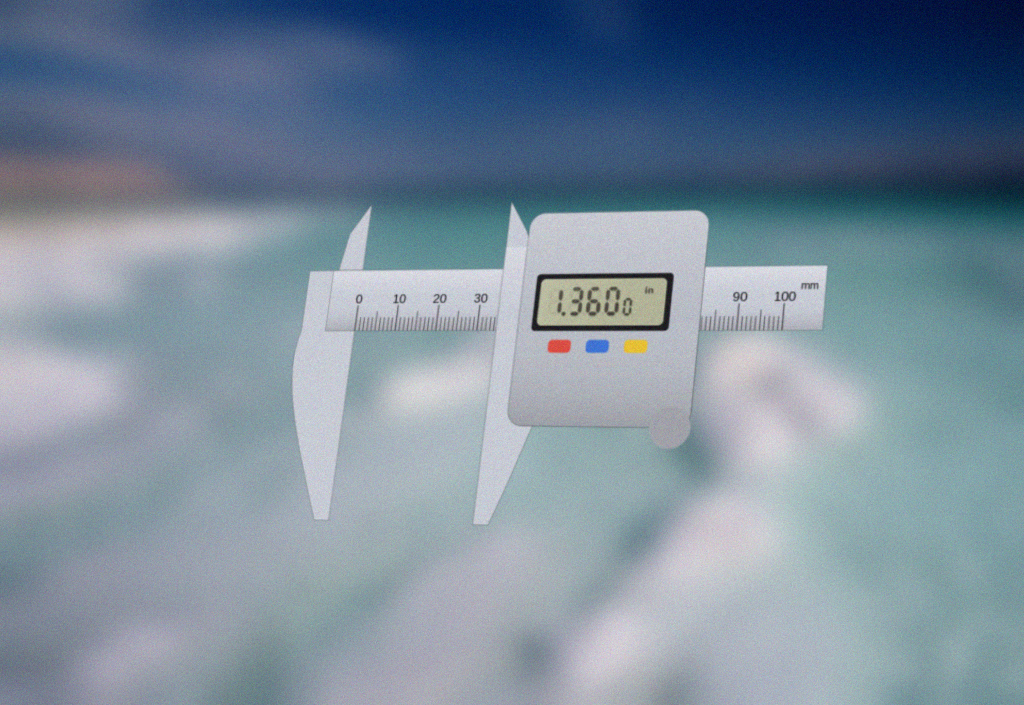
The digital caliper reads 1.3600 in
